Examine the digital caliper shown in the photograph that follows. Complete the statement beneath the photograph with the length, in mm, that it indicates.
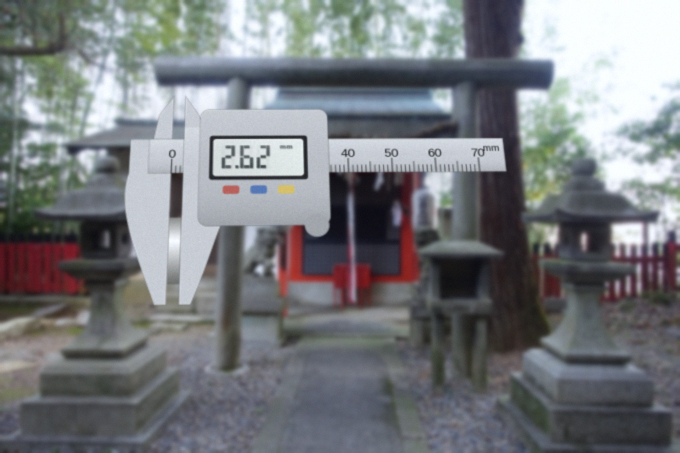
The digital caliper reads 2.62 mm
